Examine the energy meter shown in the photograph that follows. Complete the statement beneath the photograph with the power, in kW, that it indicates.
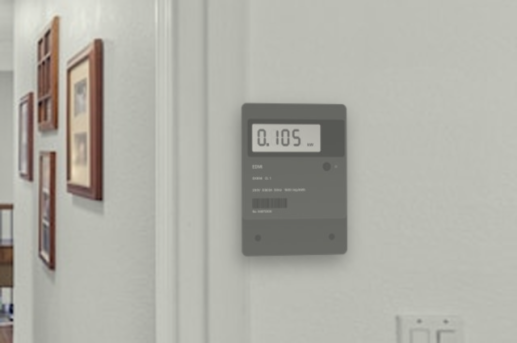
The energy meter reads 0.105 kW
